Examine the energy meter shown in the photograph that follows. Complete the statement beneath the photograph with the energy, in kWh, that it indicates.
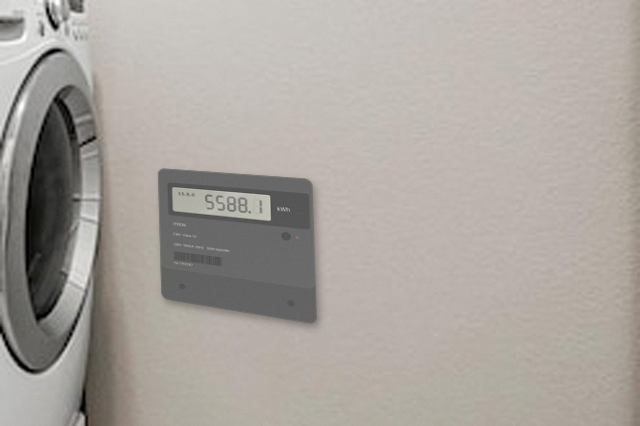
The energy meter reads 5588.1 kWh
